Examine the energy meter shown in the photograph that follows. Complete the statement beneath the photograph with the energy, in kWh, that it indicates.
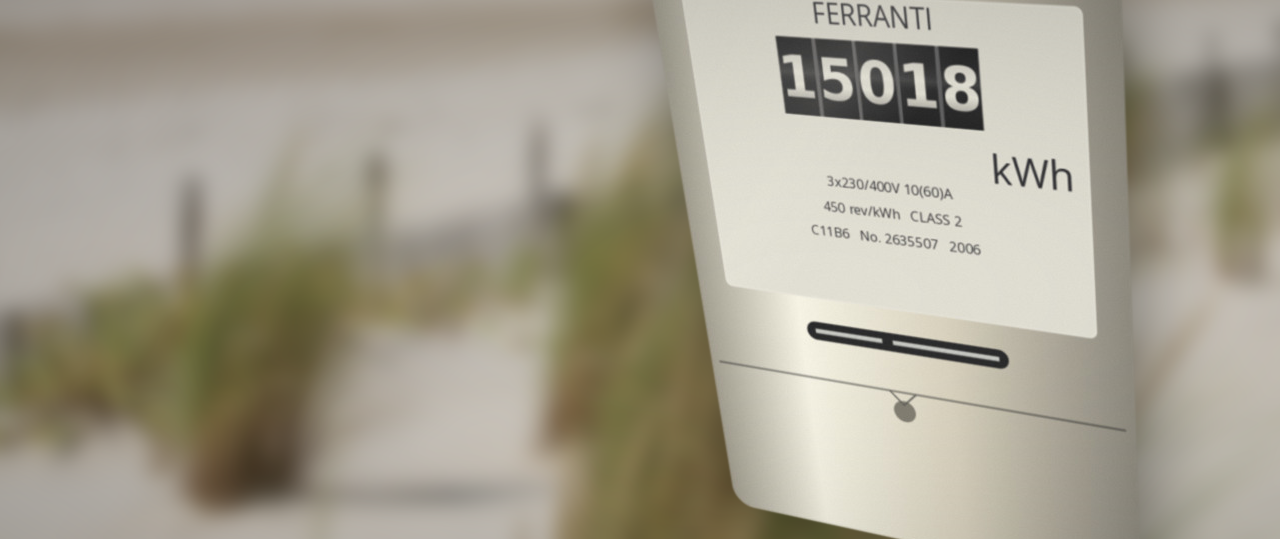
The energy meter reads 15018 kWh
